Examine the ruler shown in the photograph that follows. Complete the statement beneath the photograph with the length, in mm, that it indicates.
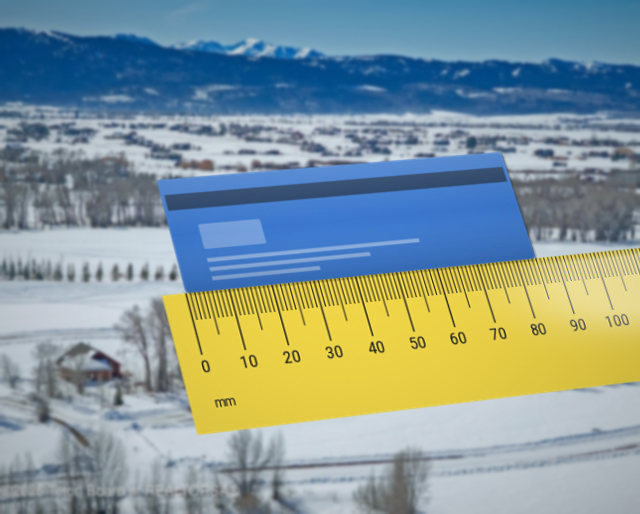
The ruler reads 85 mm
